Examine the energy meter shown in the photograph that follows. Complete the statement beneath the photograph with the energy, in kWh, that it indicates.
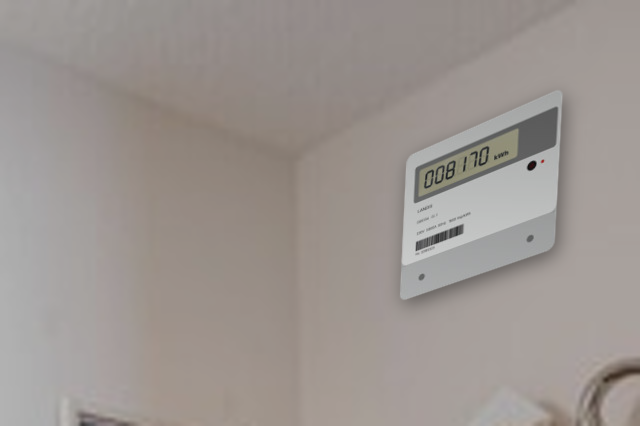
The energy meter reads 8170 kWh
